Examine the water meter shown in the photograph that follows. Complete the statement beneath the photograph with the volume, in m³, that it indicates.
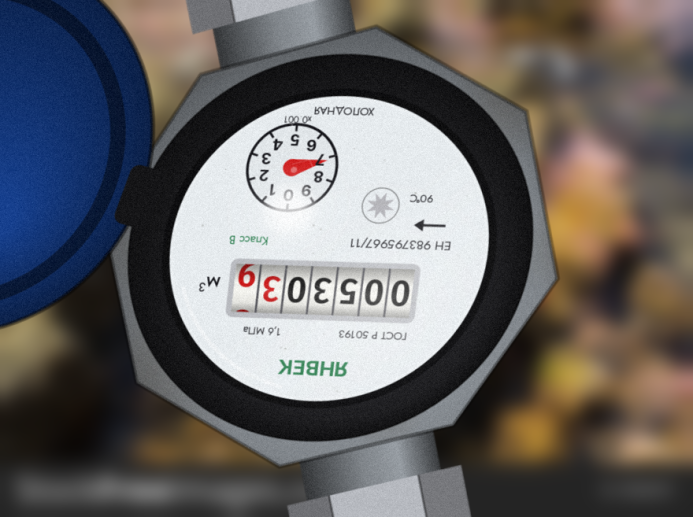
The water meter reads 530.387 m³
